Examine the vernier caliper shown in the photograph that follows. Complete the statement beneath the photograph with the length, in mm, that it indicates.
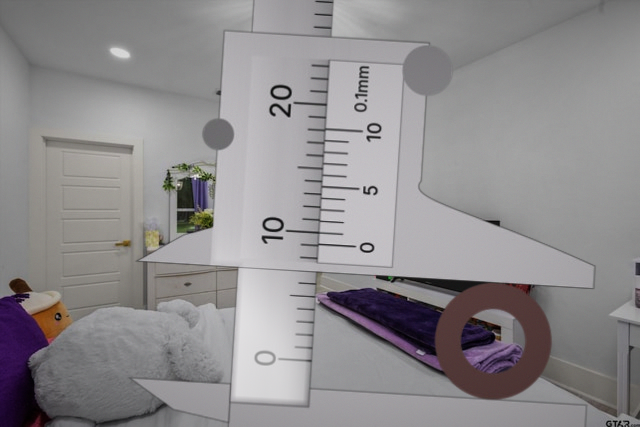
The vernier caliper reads 9.1 mm
